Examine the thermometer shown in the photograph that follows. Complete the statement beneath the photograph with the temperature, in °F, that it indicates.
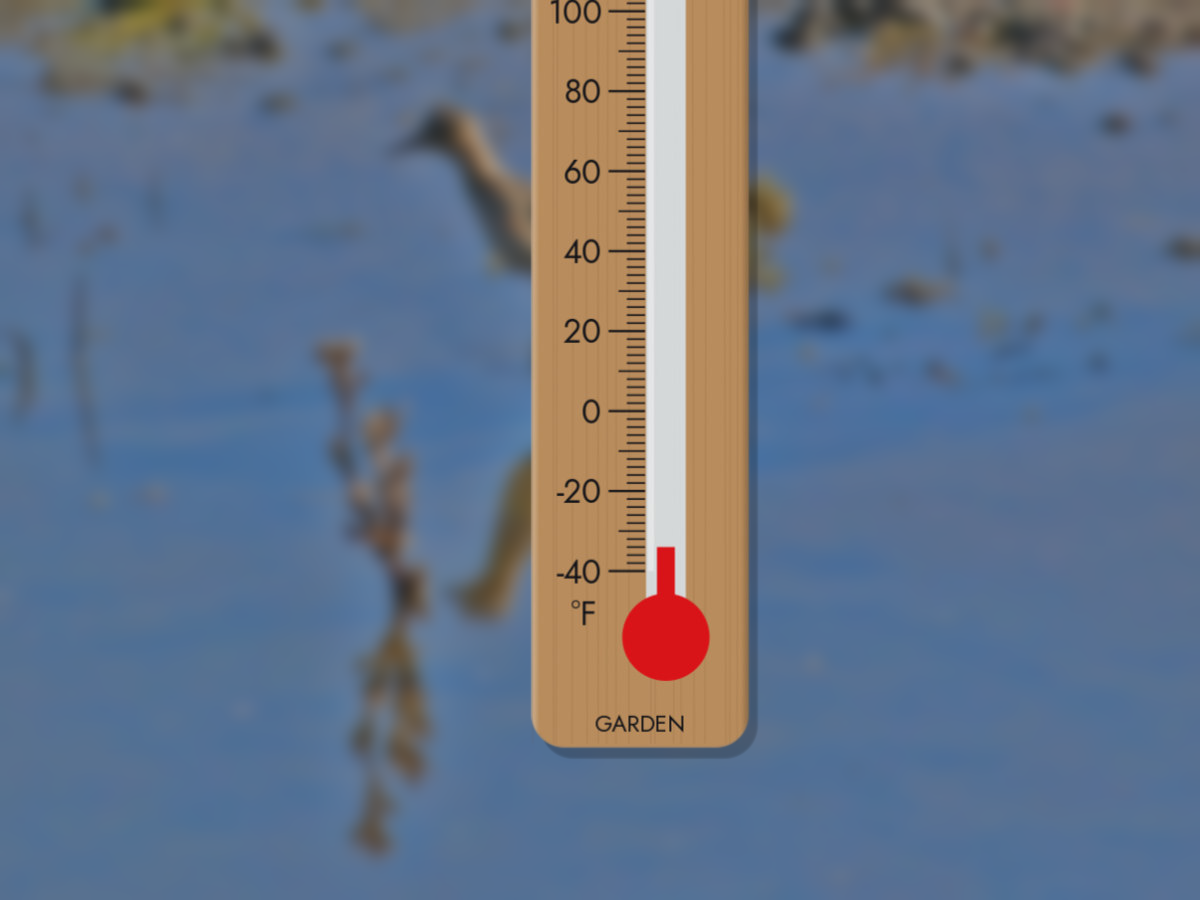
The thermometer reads -34 °F
